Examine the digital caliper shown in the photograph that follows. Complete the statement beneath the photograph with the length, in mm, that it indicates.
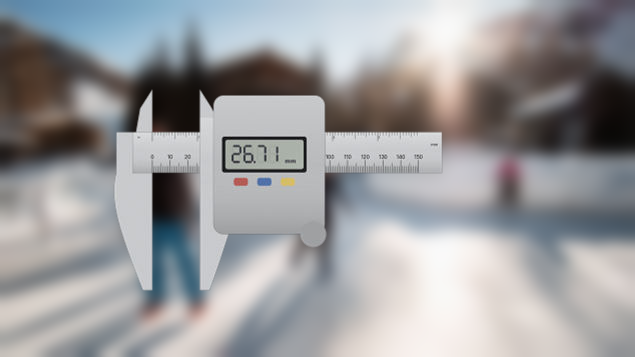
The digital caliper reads 26.71 mm
